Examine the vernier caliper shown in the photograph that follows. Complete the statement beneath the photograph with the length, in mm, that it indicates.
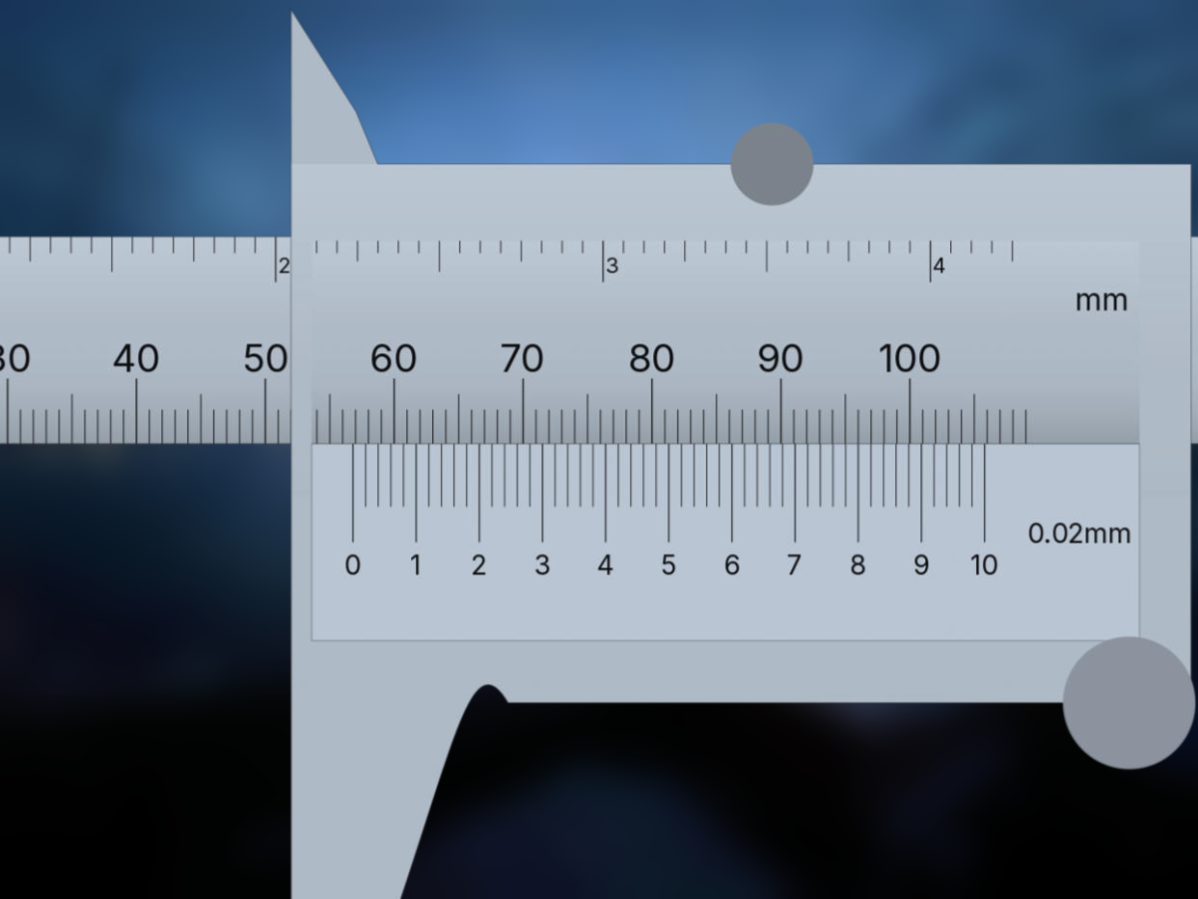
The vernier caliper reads 56.8 mm
